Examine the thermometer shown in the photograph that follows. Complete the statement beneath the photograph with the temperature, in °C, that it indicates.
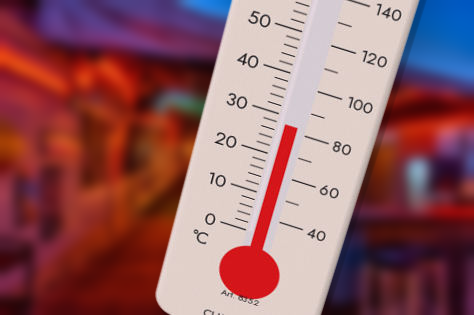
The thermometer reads 28 °C
